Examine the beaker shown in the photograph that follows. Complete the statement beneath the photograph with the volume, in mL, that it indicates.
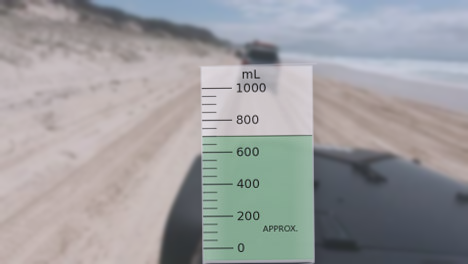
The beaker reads 700 mL
